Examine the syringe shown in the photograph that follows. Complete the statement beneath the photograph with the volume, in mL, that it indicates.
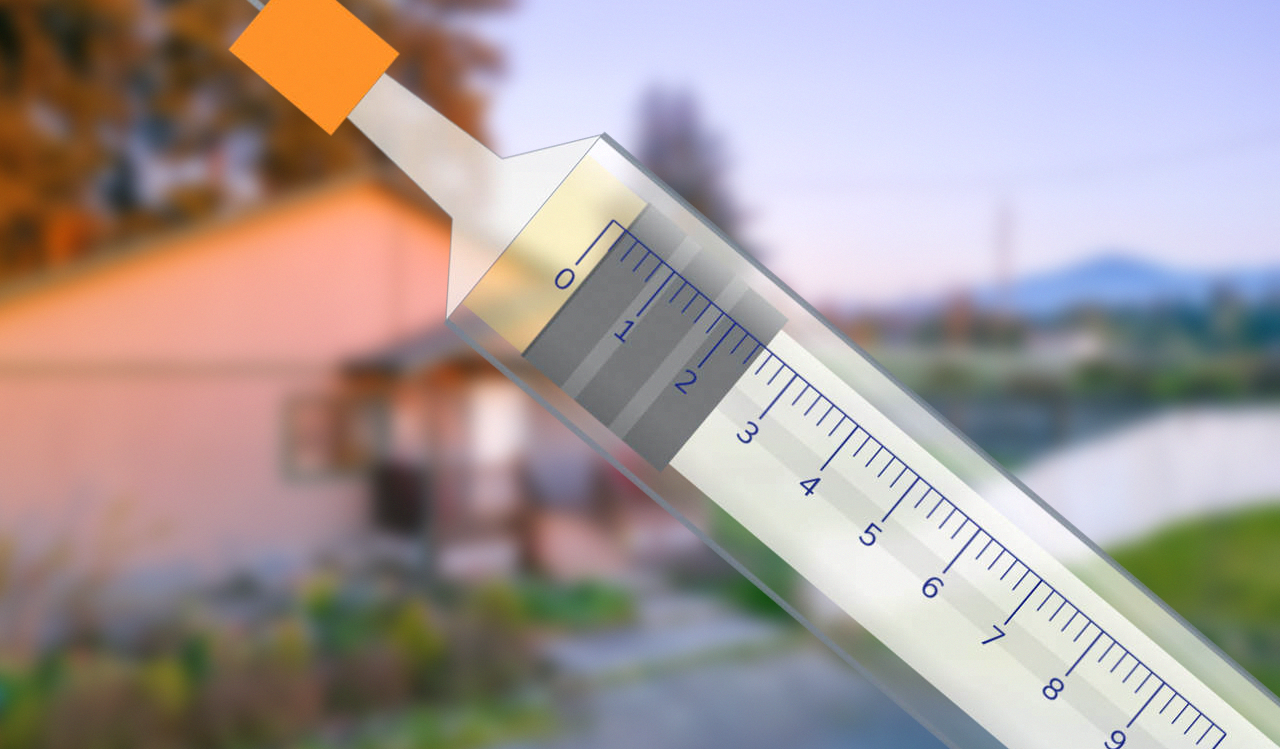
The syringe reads 0.2 mL
